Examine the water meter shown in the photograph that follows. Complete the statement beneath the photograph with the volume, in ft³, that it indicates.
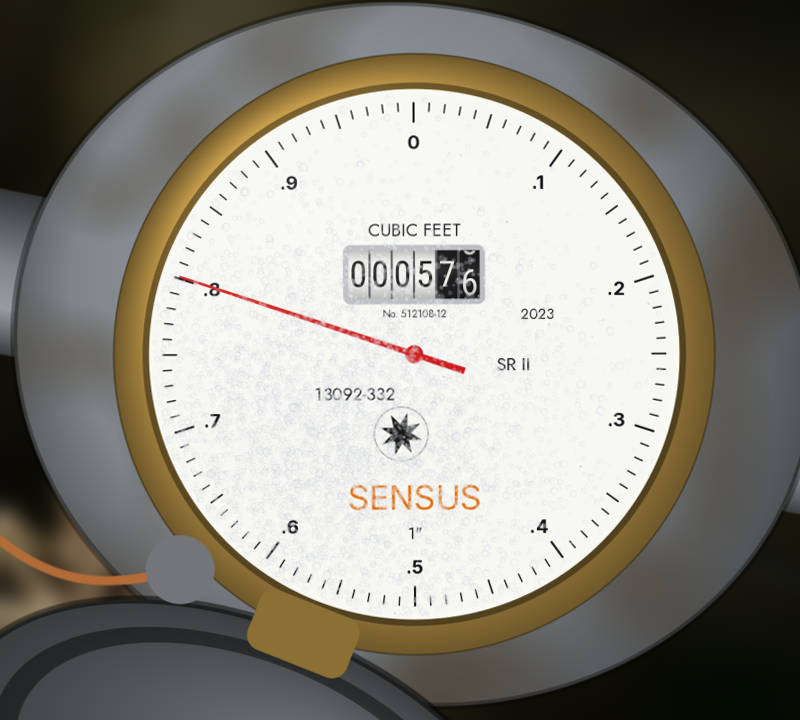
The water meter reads 575.80 ft³
